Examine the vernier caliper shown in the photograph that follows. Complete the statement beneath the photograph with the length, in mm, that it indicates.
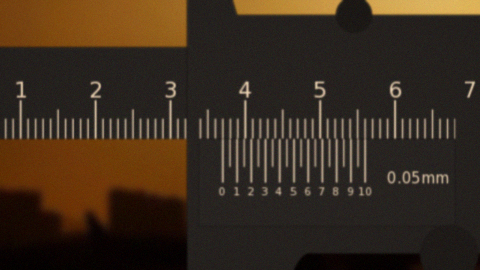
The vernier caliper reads 37.0 mm
